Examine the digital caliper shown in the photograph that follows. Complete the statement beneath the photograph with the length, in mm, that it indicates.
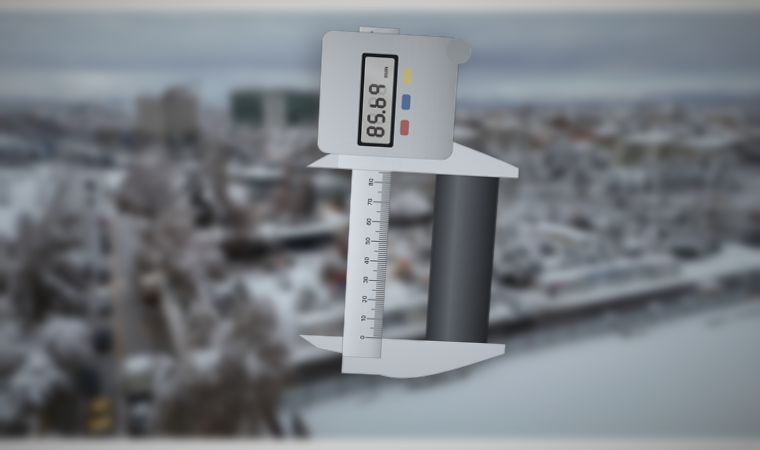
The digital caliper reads 85.69 mm
